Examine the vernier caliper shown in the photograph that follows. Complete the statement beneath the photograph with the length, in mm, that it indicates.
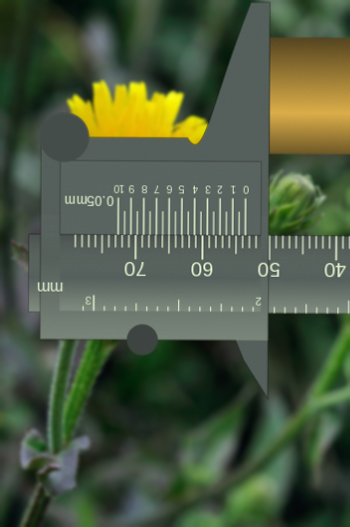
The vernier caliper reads 53.6 mm
